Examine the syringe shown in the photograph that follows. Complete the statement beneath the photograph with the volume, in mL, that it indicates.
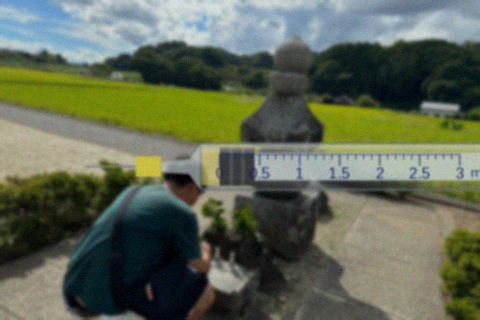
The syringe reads 0 mL
